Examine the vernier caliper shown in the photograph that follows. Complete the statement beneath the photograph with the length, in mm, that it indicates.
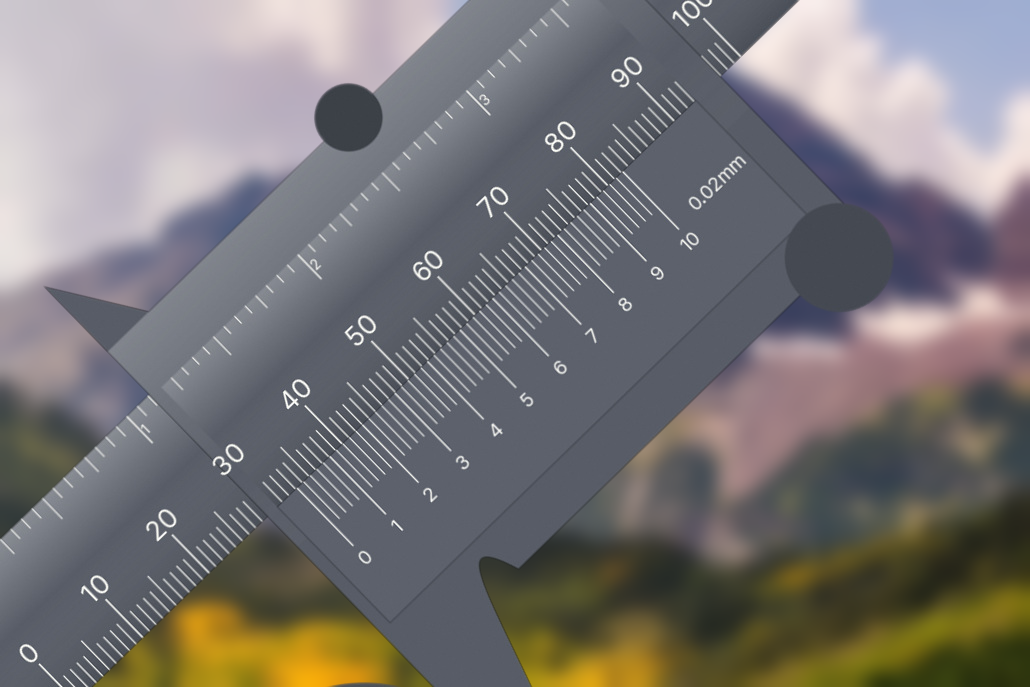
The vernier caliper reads 33.2 mm
